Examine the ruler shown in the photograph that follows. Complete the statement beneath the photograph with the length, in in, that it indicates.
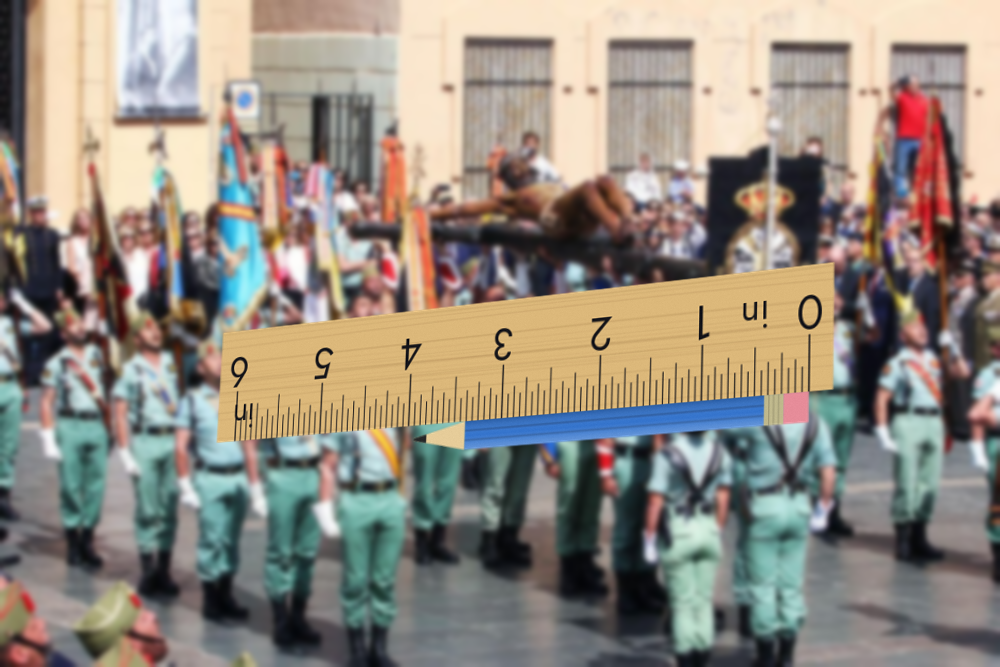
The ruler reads 3.9375 in
